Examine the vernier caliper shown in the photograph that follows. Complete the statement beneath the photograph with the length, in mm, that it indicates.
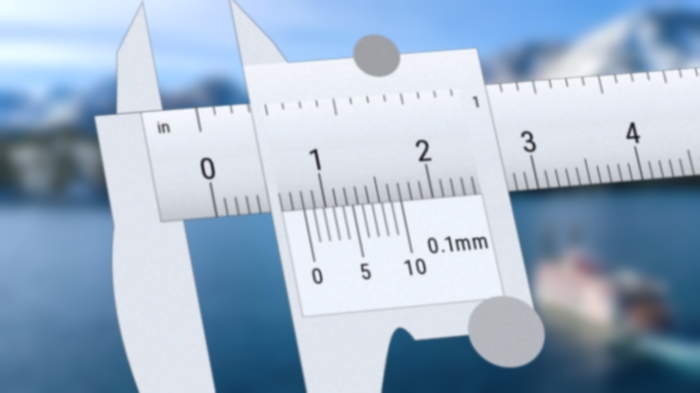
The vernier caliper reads 8.0 mm
